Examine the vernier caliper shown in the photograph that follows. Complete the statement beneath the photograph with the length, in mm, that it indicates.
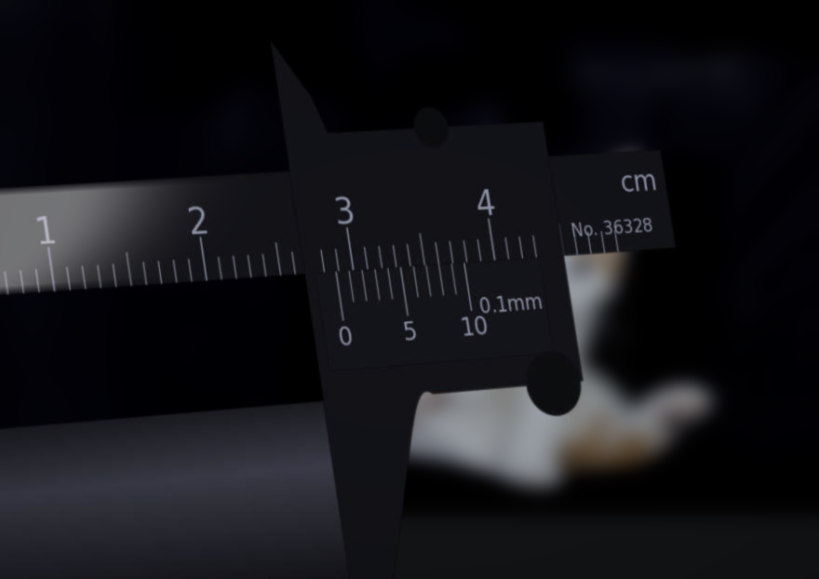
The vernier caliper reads 28.8 mm
